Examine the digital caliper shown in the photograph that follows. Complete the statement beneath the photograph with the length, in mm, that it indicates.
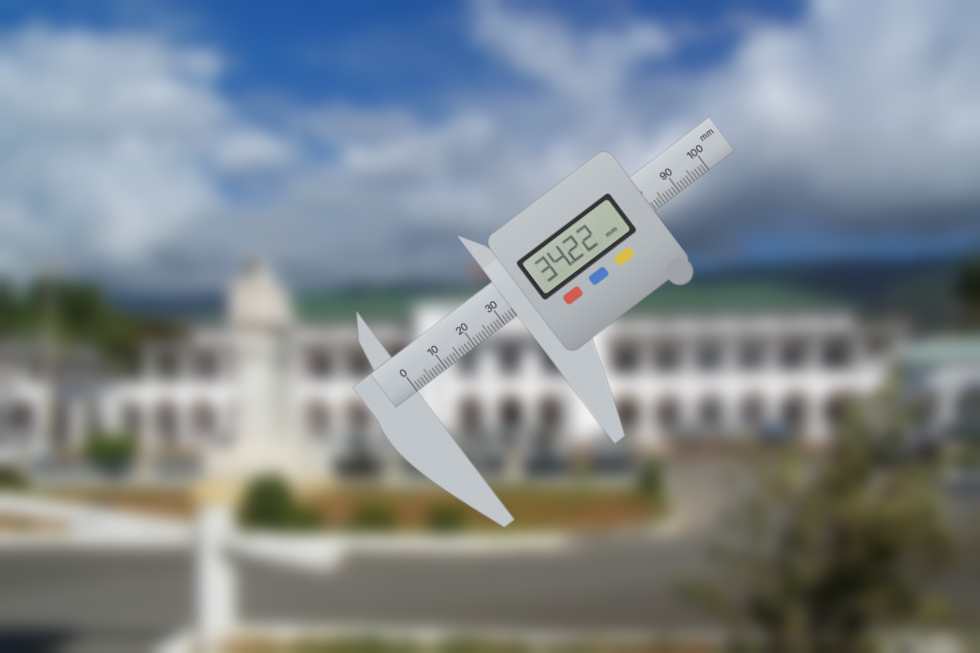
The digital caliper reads 34.22 mm
